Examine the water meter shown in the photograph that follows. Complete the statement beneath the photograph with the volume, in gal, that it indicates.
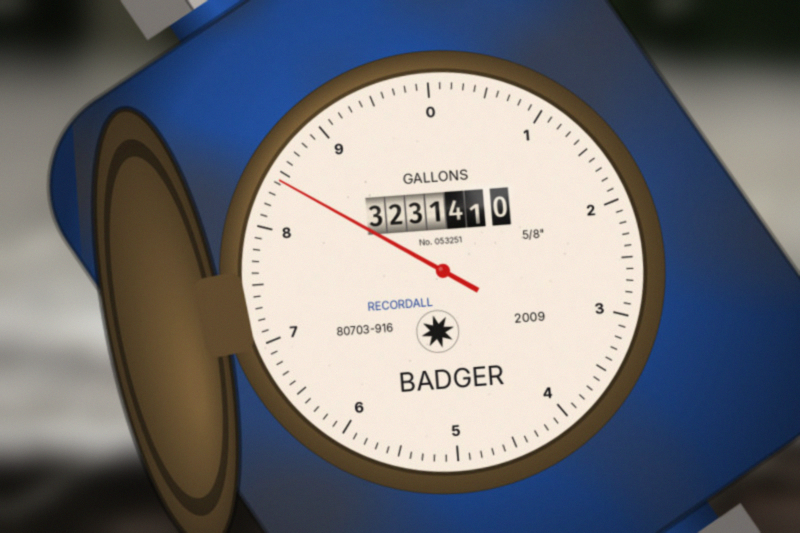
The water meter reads 3231408.4 gal
